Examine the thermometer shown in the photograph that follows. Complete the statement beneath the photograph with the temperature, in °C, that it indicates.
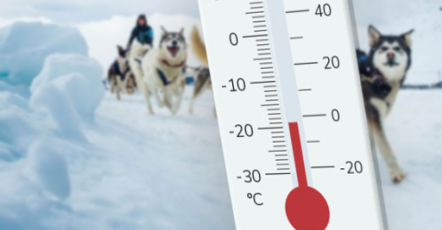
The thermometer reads -19 °C
